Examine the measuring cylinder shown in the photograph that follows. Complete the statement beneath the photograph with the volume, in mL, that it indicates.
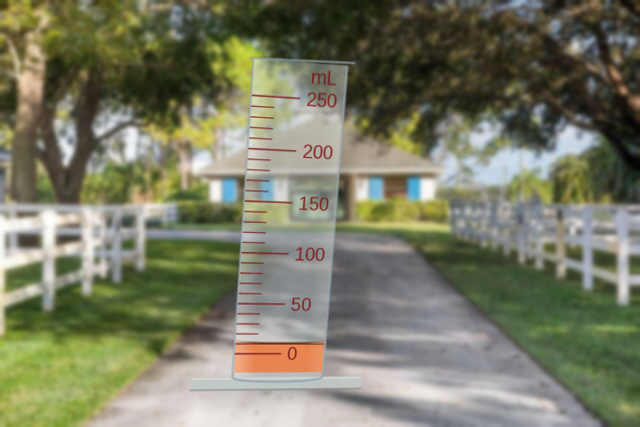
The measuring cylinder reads 10 mL
